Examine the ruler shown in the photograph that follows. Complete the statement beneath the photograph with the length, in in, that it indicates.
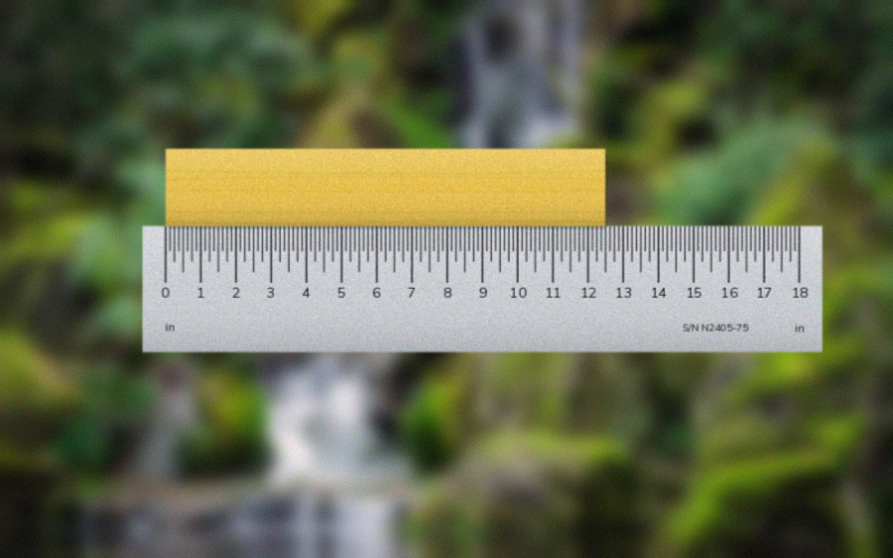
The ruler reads 12.5 in
